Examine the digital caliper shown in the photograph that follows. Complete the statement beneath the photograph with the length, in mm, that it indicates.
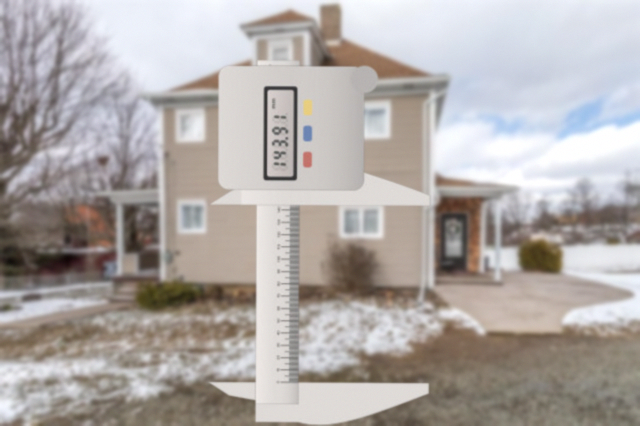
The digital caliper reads 143.91 mm
